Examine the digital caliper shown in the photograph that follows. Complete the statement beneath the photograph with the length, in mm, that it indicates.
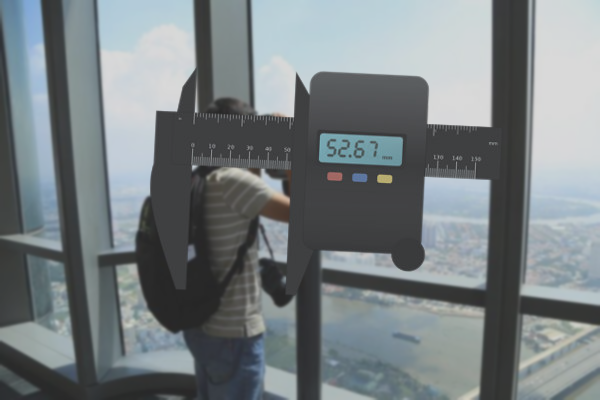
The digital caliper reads 52.67 mm
